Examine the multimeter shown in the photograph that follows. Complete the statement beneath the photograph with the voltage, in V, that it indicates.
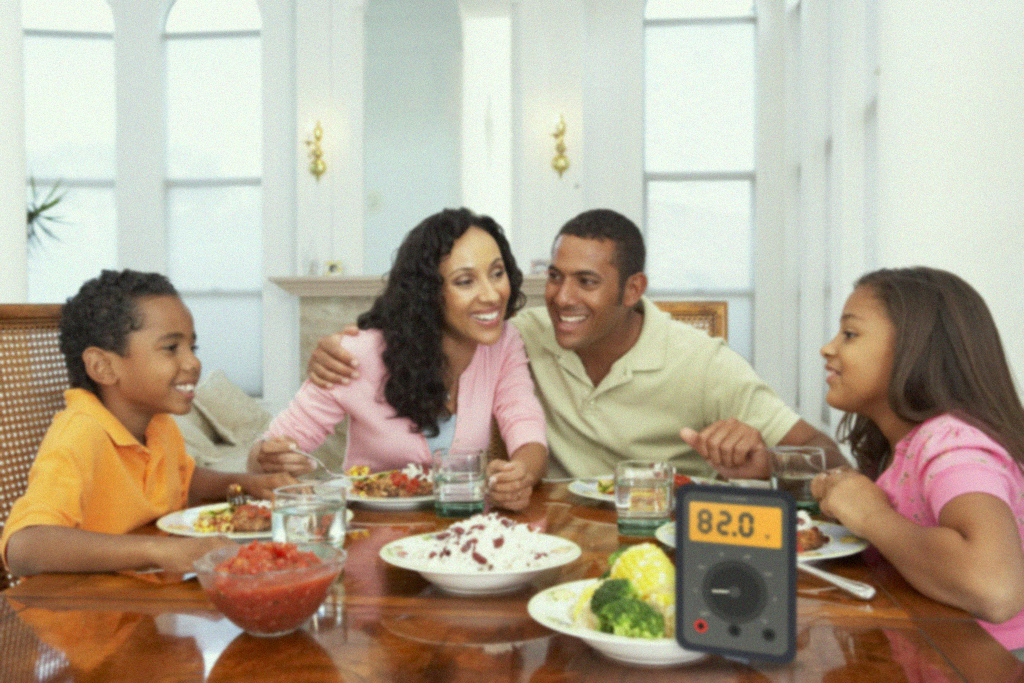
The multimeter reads 82.0 V
